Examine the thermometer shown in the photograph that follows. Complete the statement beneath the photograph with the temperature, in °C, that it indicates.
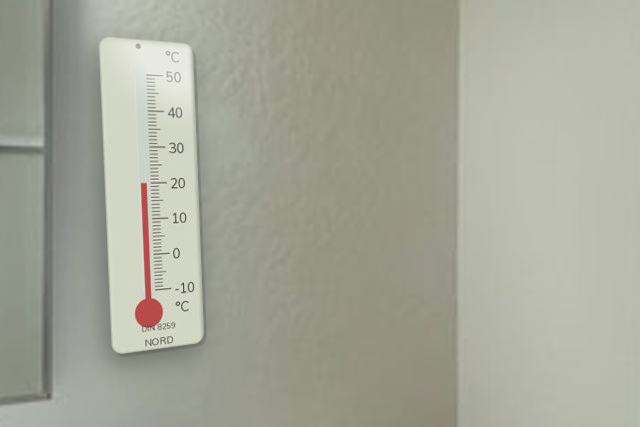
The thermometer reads 20 °C
